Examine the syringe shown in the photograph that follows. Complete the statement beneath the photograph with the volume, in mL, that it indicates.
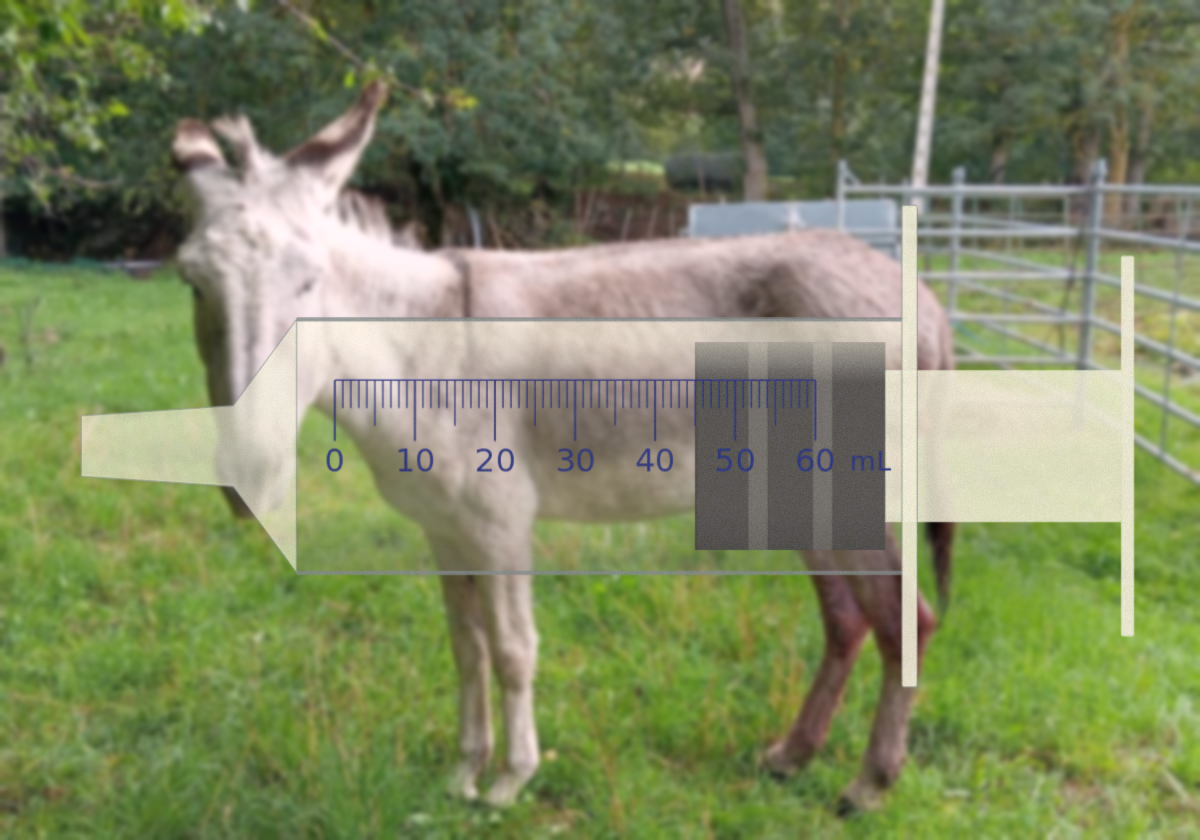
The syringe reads 45 mL
